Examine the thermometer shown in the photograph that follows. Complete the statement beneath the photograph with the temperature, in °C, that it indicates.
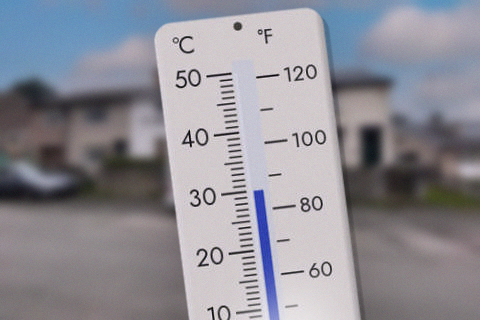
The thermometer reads 30 °C
